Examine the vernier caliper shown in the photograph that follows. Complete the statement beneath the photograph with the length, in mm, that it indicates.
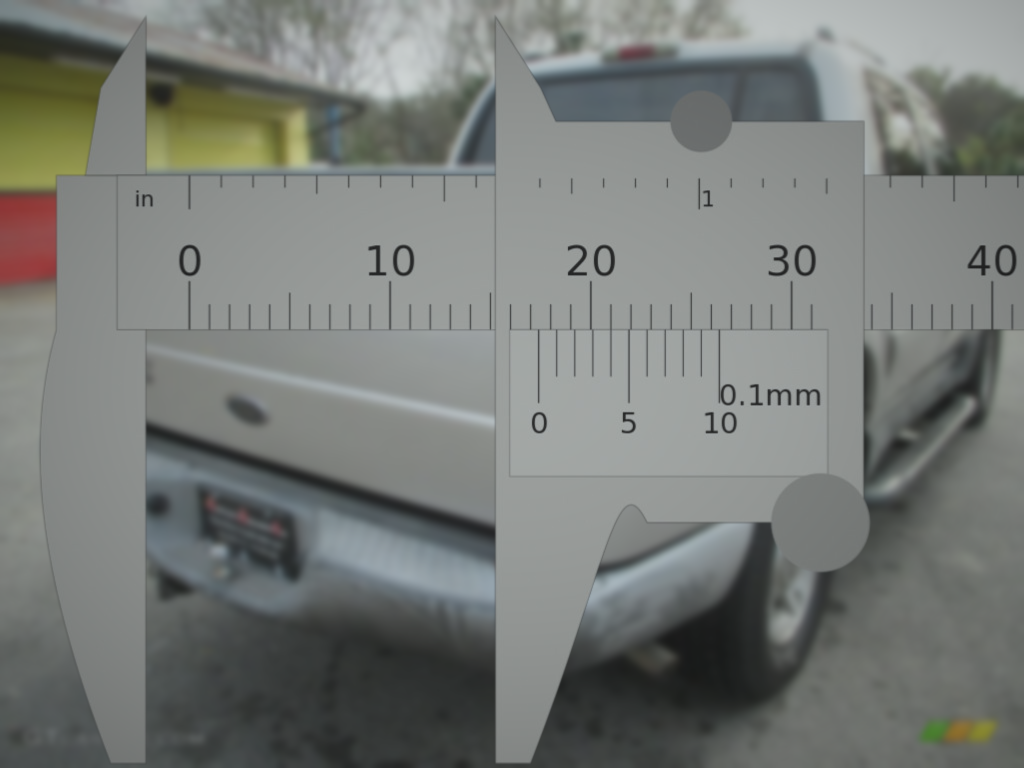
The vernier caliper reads 17.4 mm
